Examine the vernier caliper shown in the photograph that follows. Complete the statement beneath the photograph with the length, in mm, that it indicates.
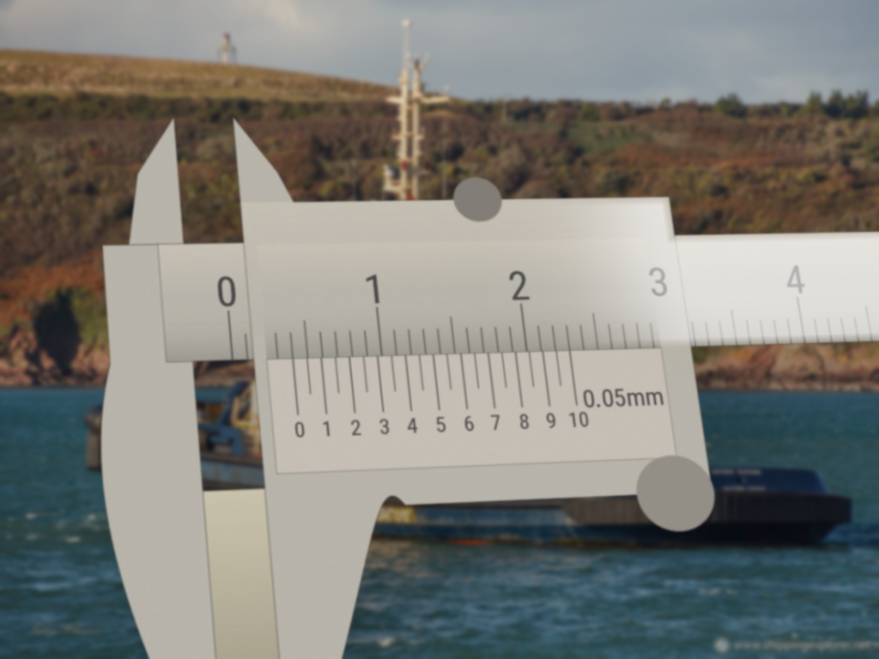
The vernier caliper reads 4.0 mm
